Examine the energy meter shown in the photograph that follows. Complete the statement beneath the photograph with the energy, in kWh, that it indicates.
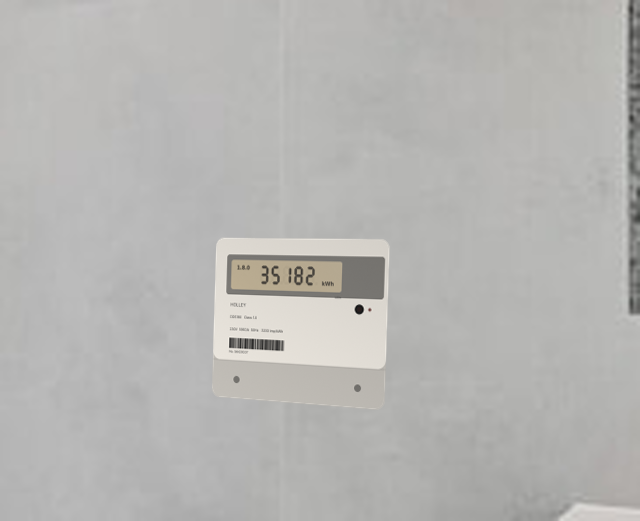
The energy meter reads 35182 kWh
